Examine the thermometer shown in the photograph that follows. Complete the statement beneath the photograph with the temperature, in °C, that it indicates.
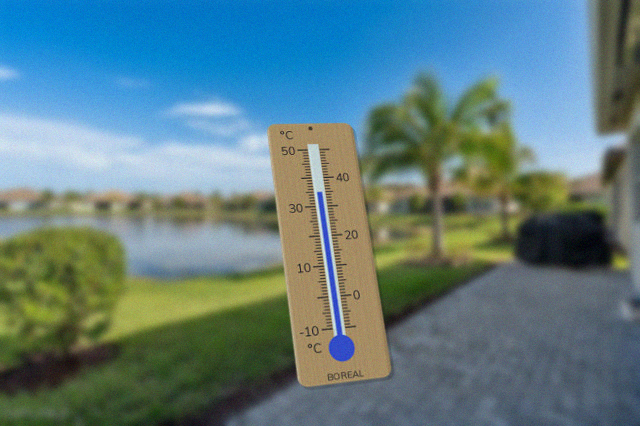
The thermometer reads 35 °C
